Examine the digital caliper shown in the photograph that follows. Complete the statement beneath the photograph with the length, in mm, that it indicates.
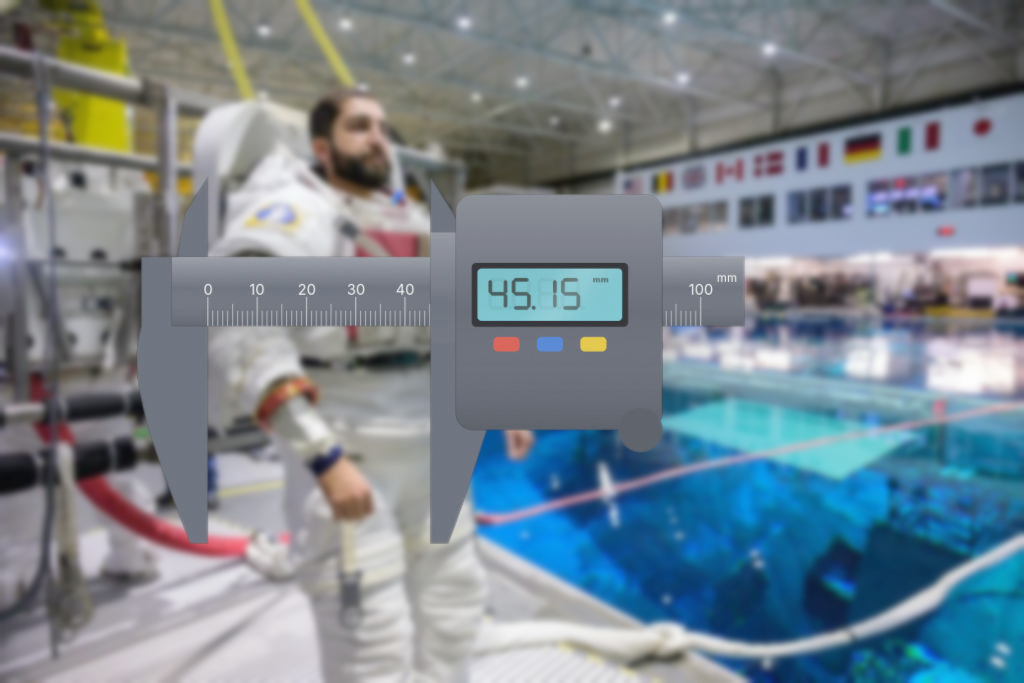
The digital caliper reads 45.15 mm
